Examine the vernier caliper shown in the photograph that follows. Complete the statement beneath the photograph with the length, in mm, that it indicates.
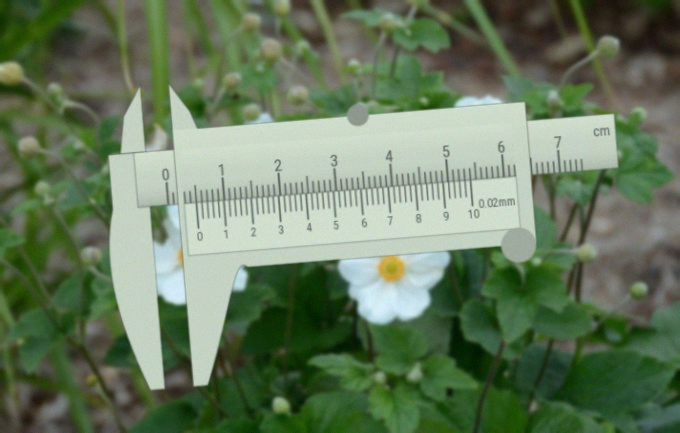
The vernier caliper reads 5.0 mm
